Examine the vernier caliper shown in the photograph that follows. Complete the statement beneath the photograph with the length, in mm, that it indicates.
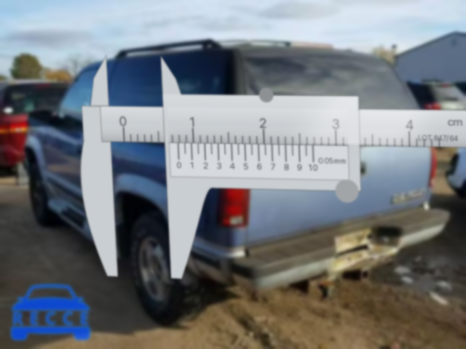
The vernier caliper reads 7.8 mm
